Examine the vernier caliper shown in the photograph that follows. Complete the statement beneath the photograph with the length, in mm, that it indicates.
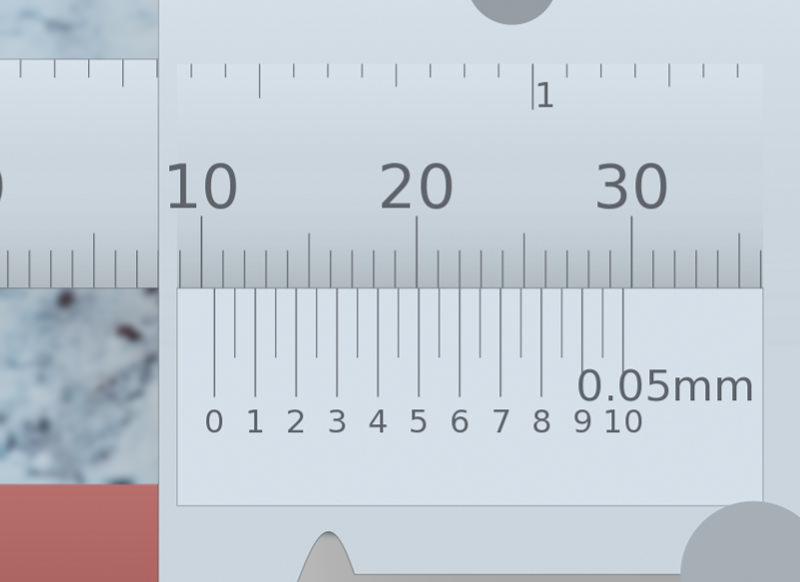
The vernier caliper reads 10.6 mm
